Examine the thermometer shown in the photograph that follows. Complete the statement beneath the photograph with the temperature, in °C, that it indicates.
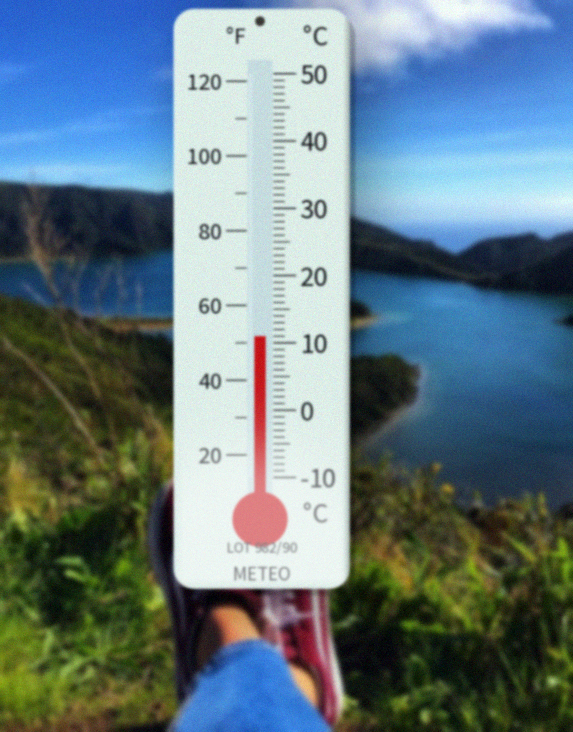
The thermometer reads 11 °C
